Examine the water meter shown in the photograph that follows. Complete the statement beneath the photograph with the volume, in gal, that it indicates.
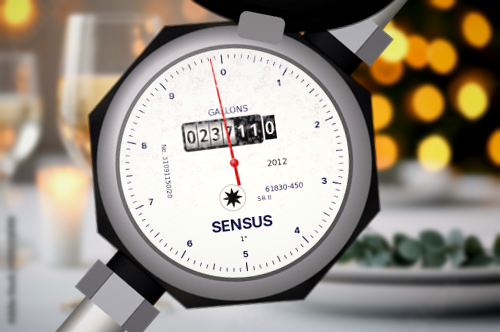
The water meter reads 237109.8 gal
